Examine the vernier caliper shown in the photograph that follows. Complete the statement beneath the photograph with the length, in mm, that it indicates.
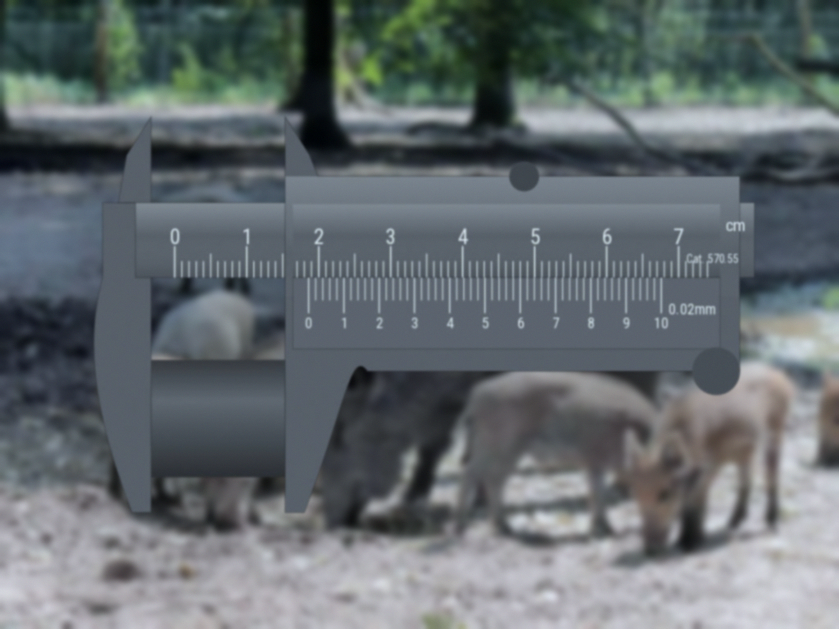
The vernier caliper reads 18.6 mm
